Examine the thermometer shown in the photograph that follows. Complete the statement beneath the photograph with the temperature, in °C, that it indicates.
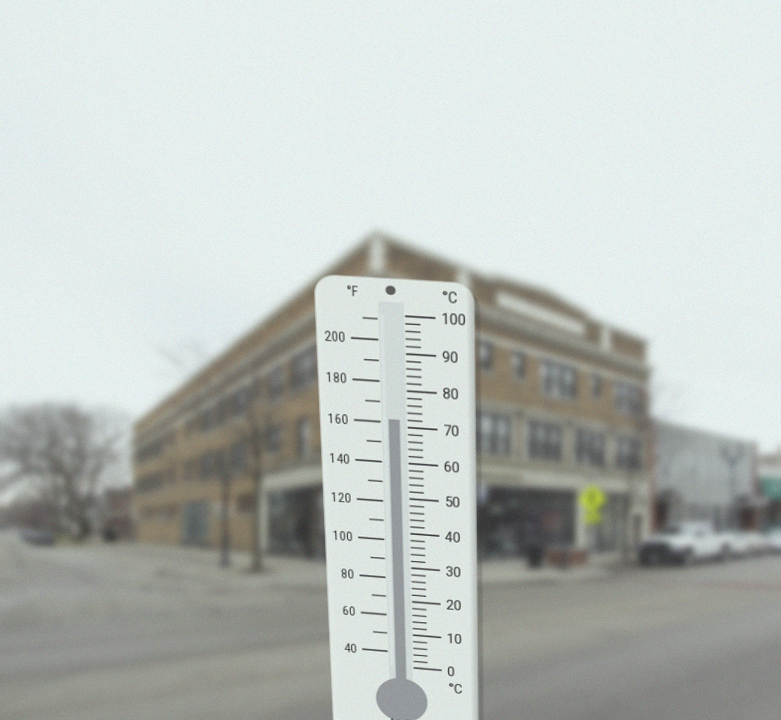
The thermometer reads 72 °C
